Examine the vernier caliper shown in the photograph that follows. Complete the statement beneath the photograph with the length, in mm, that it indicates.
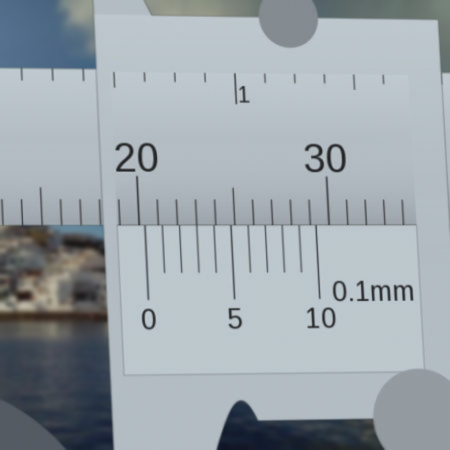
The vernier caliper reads 20.3 mm
